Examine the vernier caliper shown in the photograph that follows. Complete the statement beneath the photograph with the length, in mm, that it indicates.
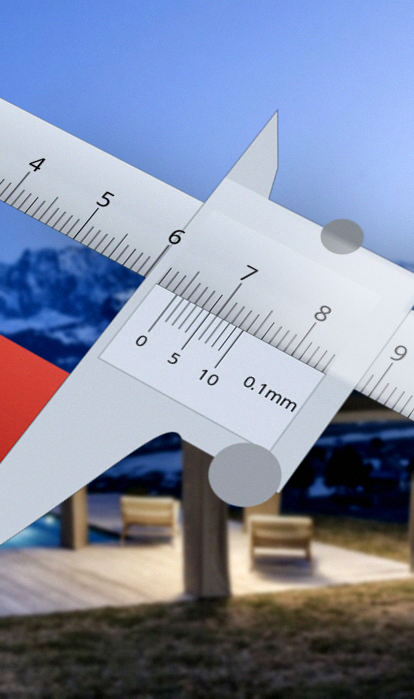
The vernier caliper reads 64.6 mm
